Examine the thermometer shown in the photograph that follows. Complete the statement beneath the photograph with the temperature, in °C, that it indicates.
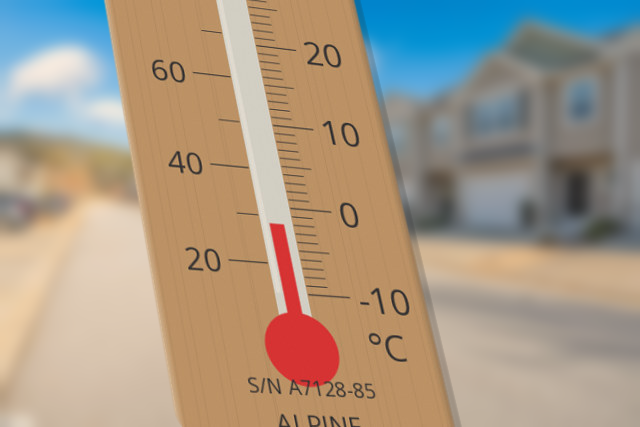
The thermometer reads -2 °C
